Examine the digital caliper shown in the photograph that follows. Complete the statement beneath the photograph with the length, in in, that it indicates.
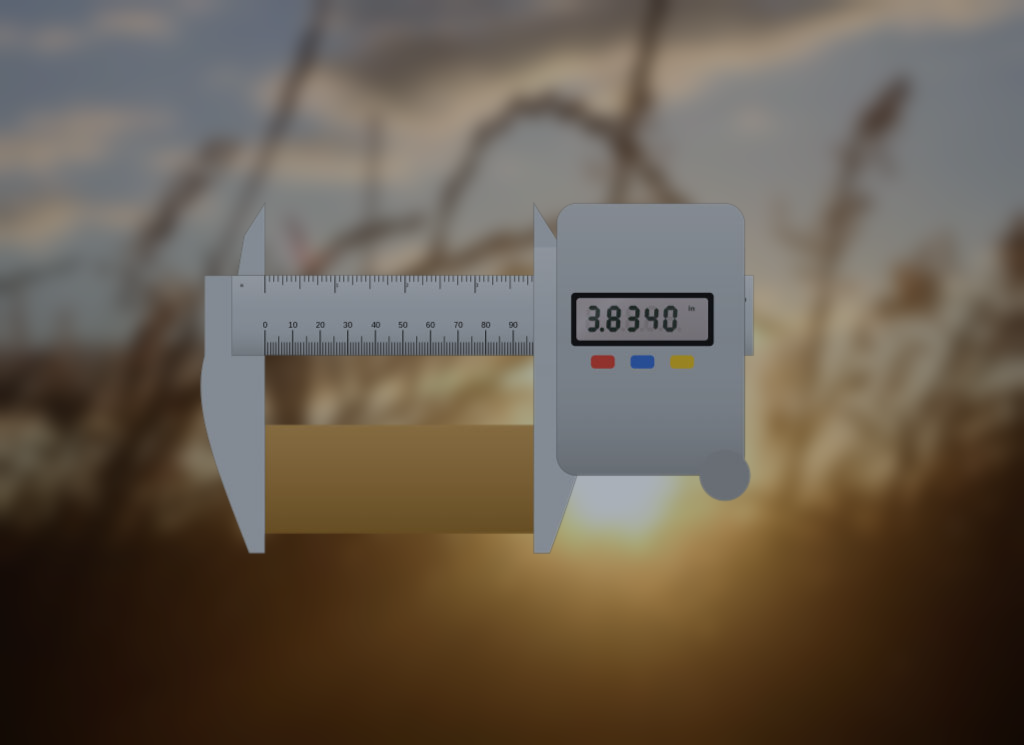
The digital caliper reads 3.8340 in
